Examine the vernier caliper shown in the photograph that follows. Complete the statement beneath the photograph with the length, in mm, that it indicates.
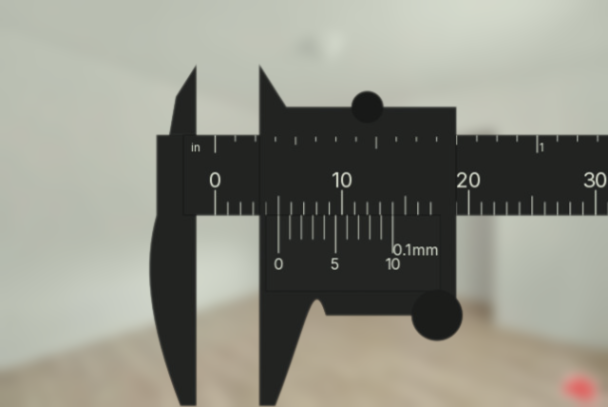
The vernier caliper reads 5.0 mm
